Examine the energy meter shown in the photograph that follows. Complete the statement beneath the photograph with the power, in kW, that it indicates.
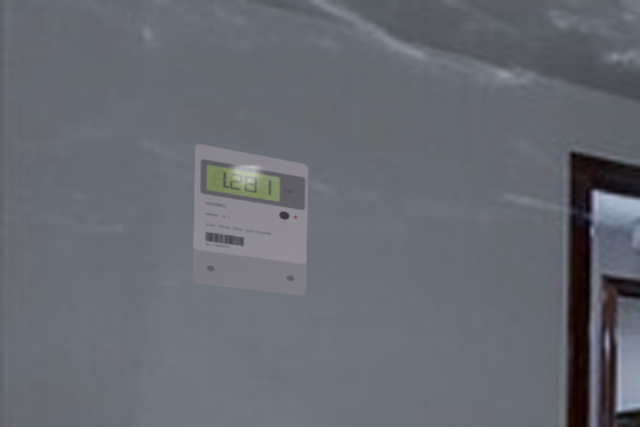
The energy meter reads 1.281 kW
